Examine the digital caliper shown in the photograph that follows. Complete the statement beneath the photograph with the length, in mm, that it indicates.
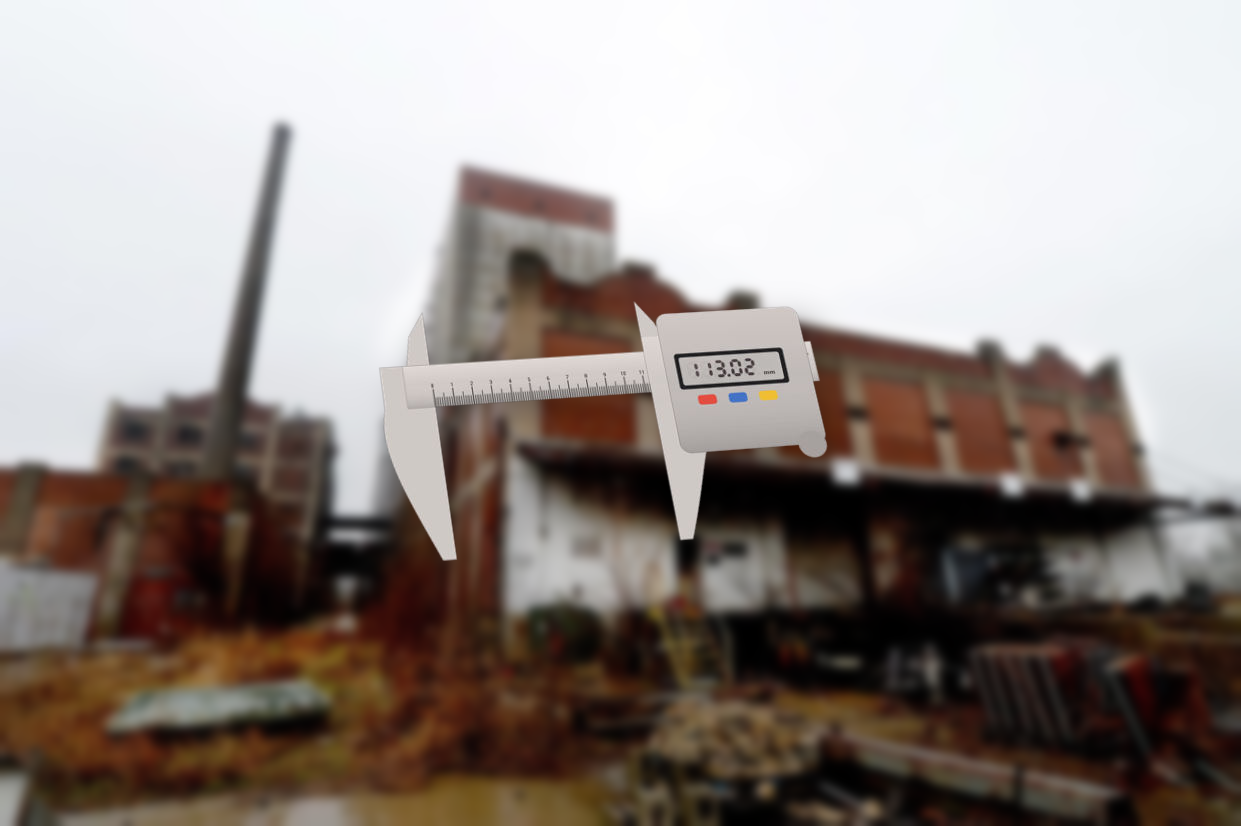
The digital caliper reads 113.02 mm
